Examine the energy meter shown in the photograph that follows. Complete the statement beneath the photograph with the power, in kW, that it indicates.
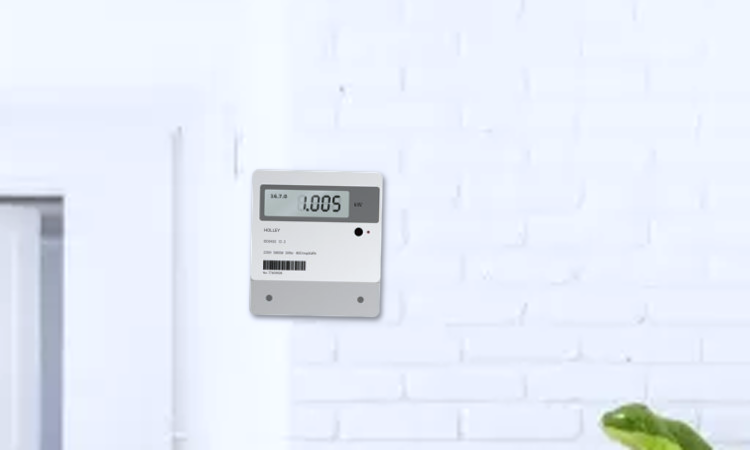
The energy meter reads 1.005 kW
